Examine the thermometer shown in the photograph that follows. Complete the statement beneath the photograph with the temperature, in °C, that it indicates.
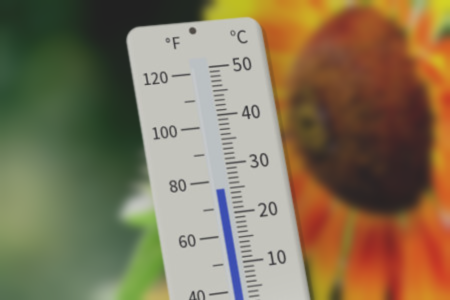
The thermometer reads 25 °C
